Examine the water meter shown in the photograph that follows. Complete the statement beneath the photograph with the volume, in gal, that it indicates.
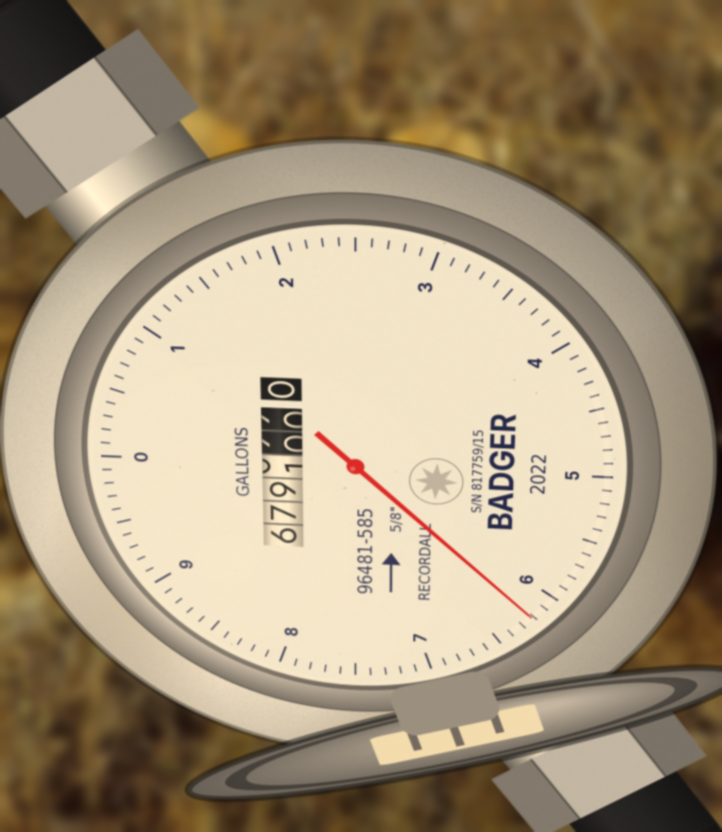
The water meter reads 6790996.2 gal
